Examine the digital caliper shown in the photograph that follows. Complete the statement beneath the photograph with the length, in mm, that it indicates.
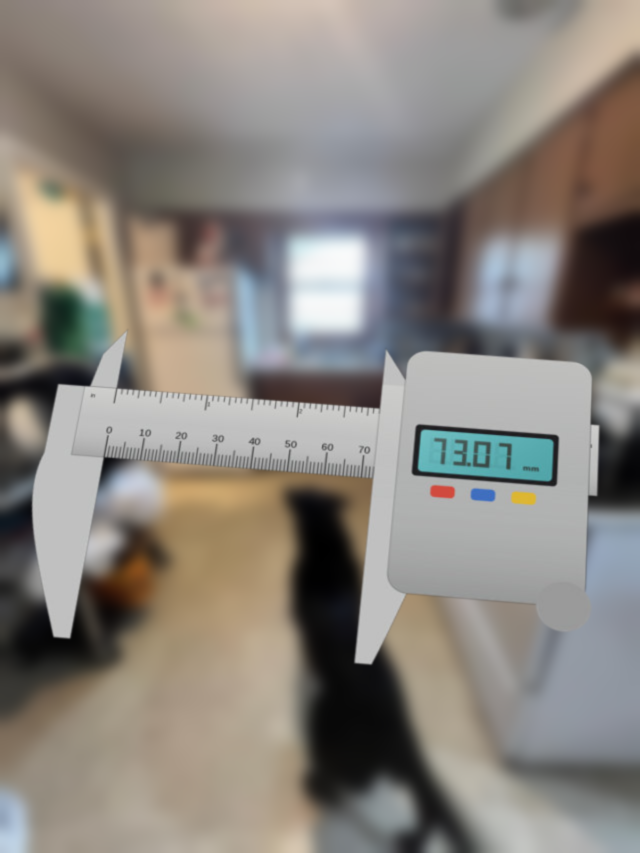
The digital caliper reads 73.07 mm
